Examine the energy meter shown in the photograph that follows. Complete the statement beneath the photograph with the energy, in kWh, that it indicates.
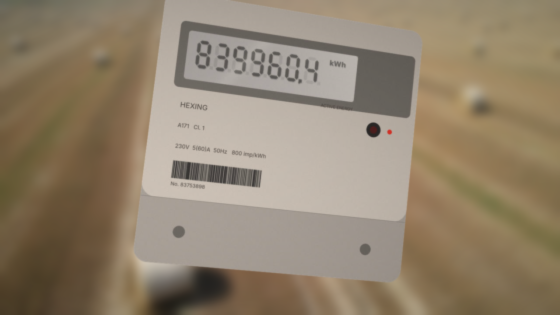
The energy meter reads 839960.4 kWh
